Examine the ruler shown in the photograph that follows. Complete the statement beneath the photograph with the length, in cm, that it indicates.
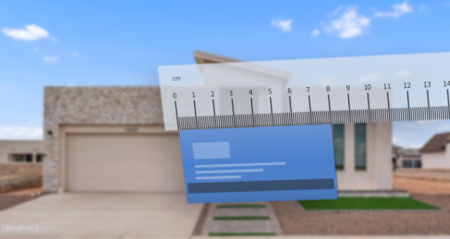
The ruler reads 8 cm
